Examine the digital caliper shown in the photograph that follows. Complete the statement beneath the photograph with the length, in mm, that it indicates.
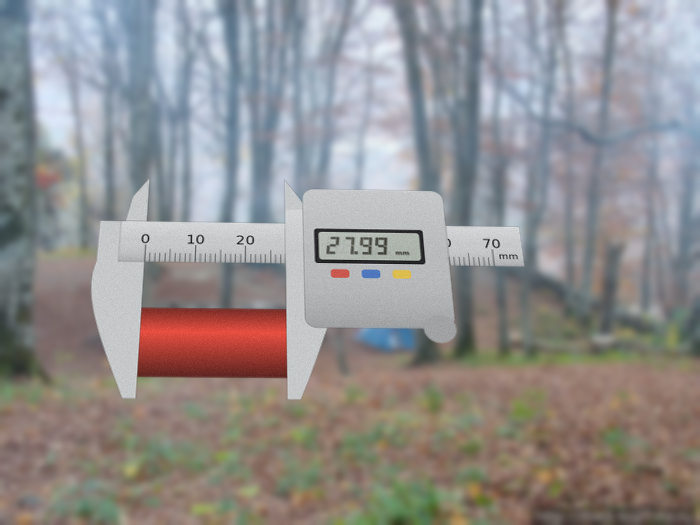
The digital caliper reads 27.99 mm
